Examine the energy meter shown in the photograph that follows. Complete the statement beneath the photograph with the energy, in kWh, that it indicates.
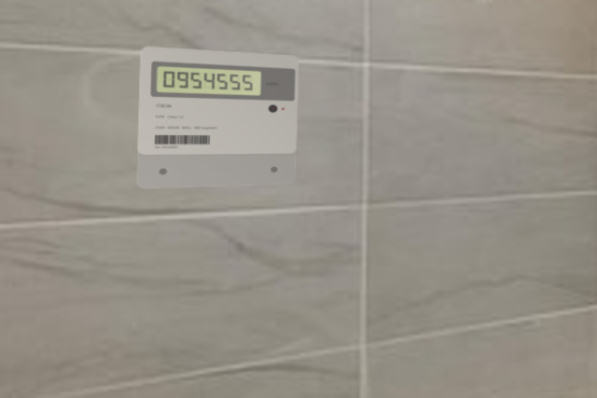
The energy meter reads 954555 kWh
